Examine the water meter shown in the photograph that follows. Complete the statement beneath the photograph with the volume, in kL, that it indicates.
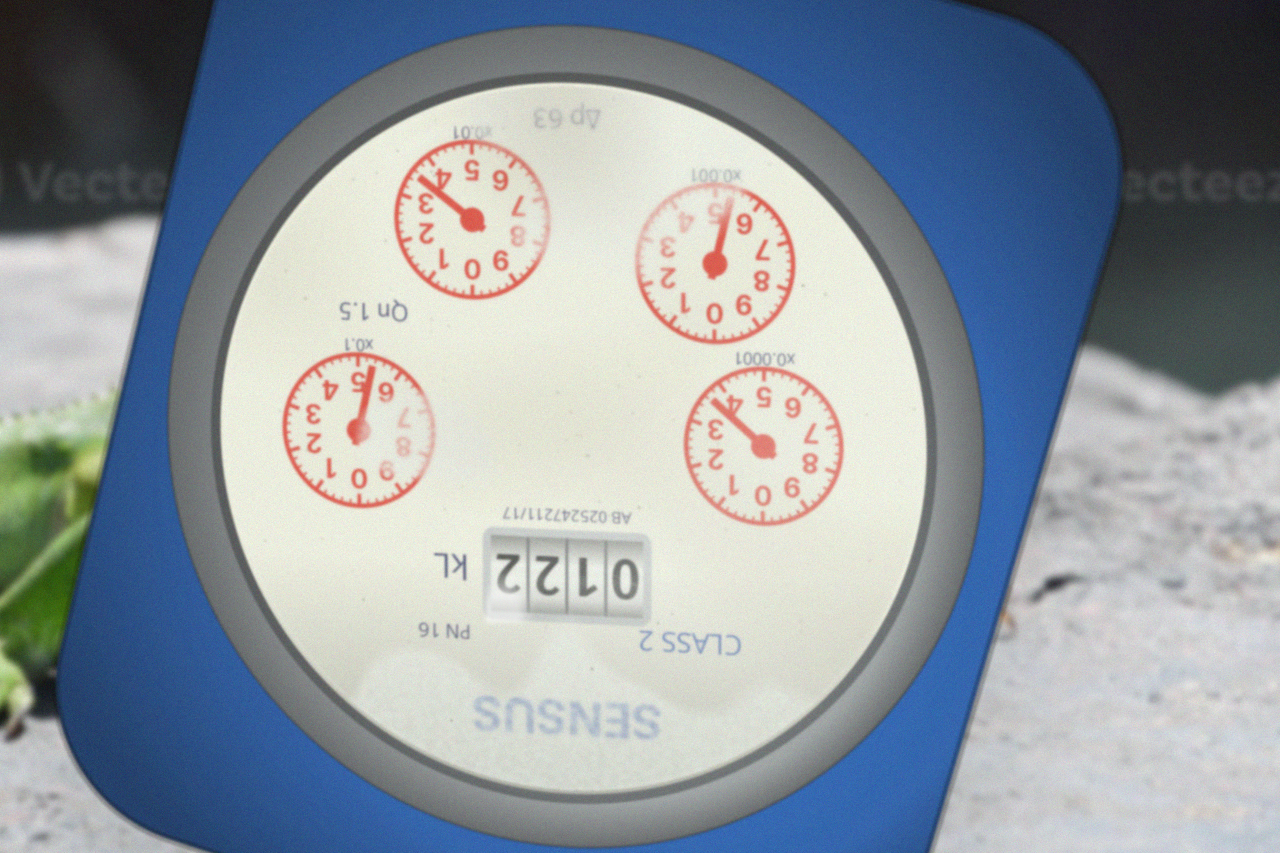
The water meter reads 122.5353 kL
